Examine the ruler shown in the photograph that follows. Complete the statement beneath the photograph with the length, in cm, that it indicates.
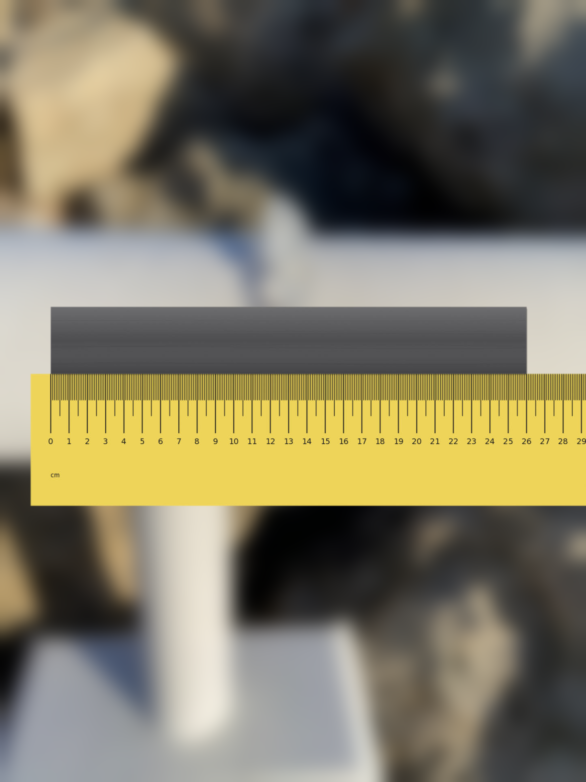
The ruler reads 26 cm
